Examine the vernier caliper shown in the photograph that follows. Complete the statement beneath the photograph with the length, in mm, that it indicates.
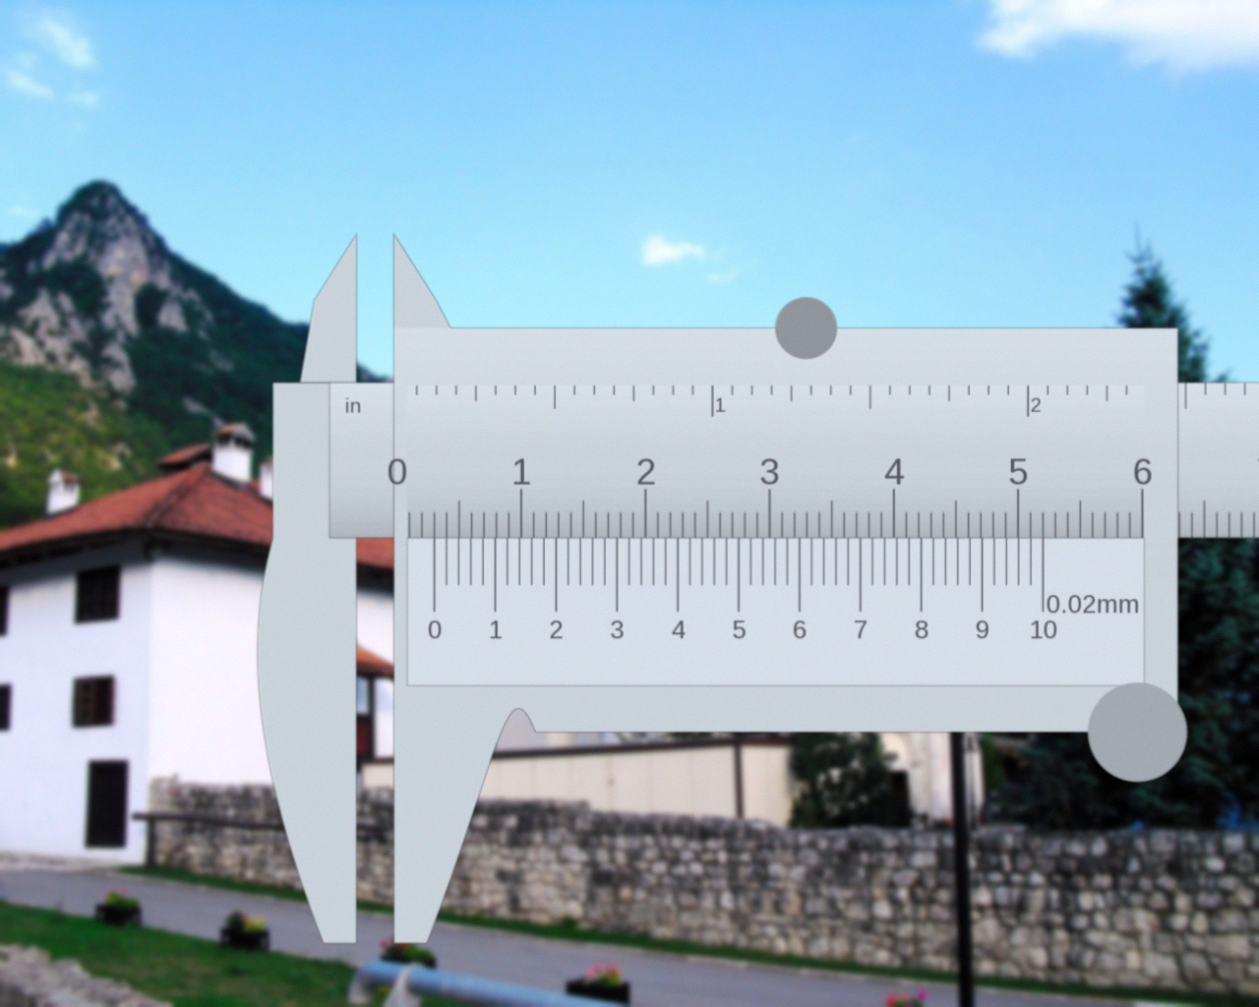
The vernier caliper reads 3.0 mm
